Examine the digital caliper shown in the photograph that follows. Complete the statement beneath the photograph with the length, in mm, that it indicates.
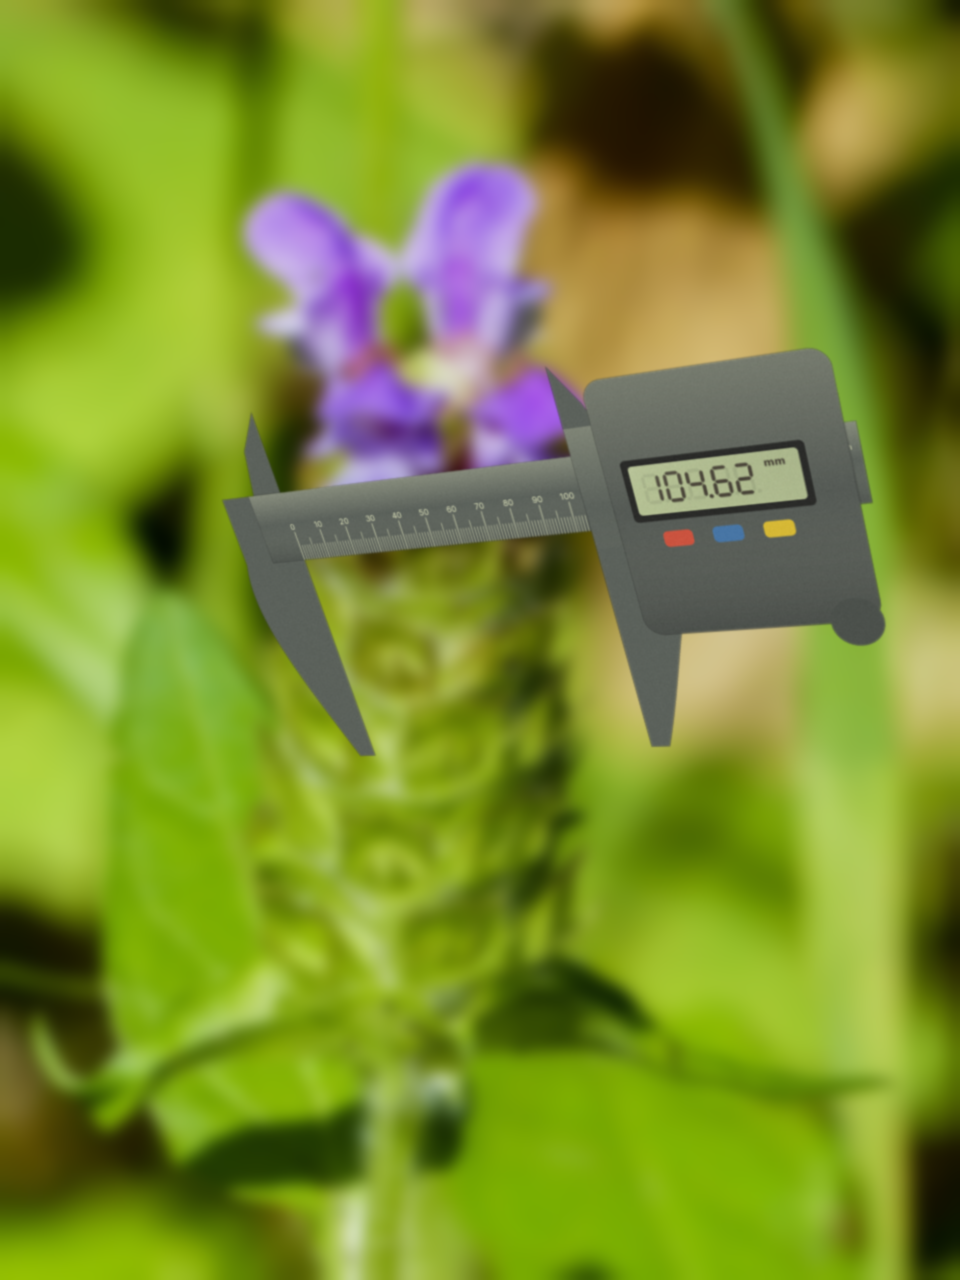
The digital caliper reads 104.62 mm
